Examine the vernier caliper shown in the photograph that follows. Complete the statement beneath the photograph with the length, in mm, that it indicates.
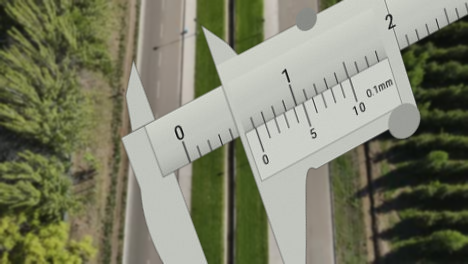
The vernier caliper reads 6.1 mm
